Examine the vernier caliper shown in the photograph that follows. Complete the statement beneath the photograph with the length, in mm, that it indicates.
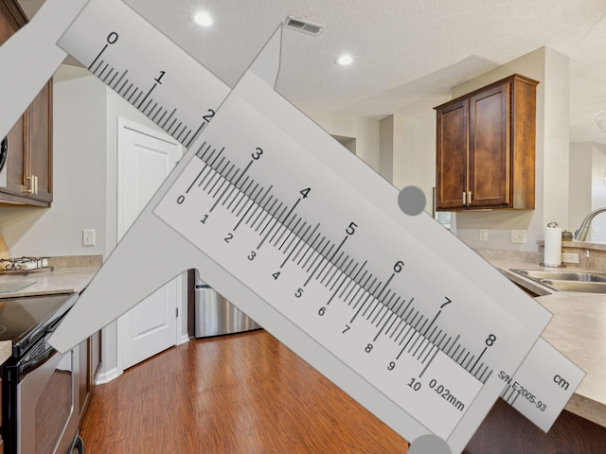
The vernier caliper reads 24.4 mm
